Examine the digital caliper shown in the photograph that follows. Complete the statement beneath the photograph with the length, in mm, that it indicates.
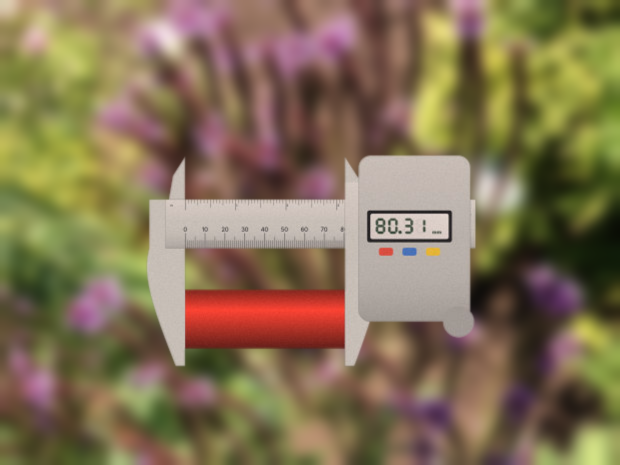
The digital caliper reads 80.31 mm
